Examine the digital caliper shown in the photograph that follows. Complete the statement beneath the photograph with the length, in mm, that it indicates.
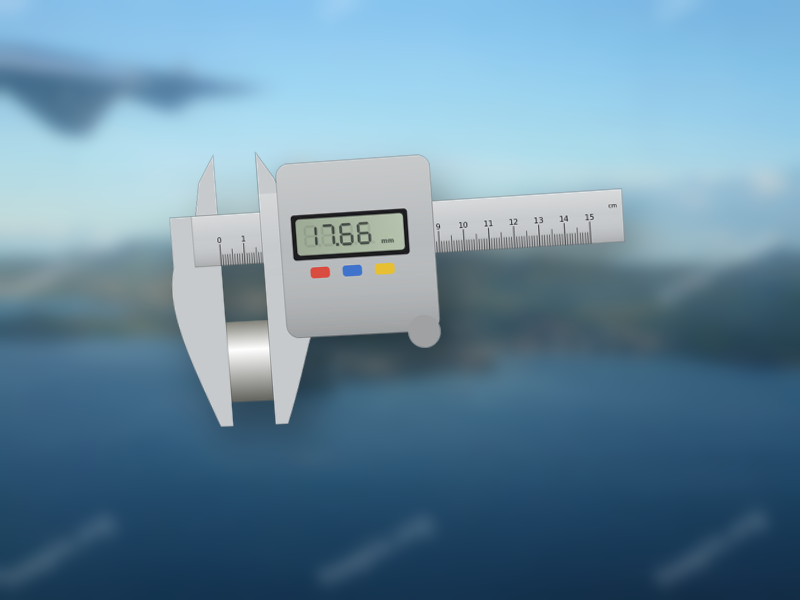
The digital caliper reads 17.66 mm
